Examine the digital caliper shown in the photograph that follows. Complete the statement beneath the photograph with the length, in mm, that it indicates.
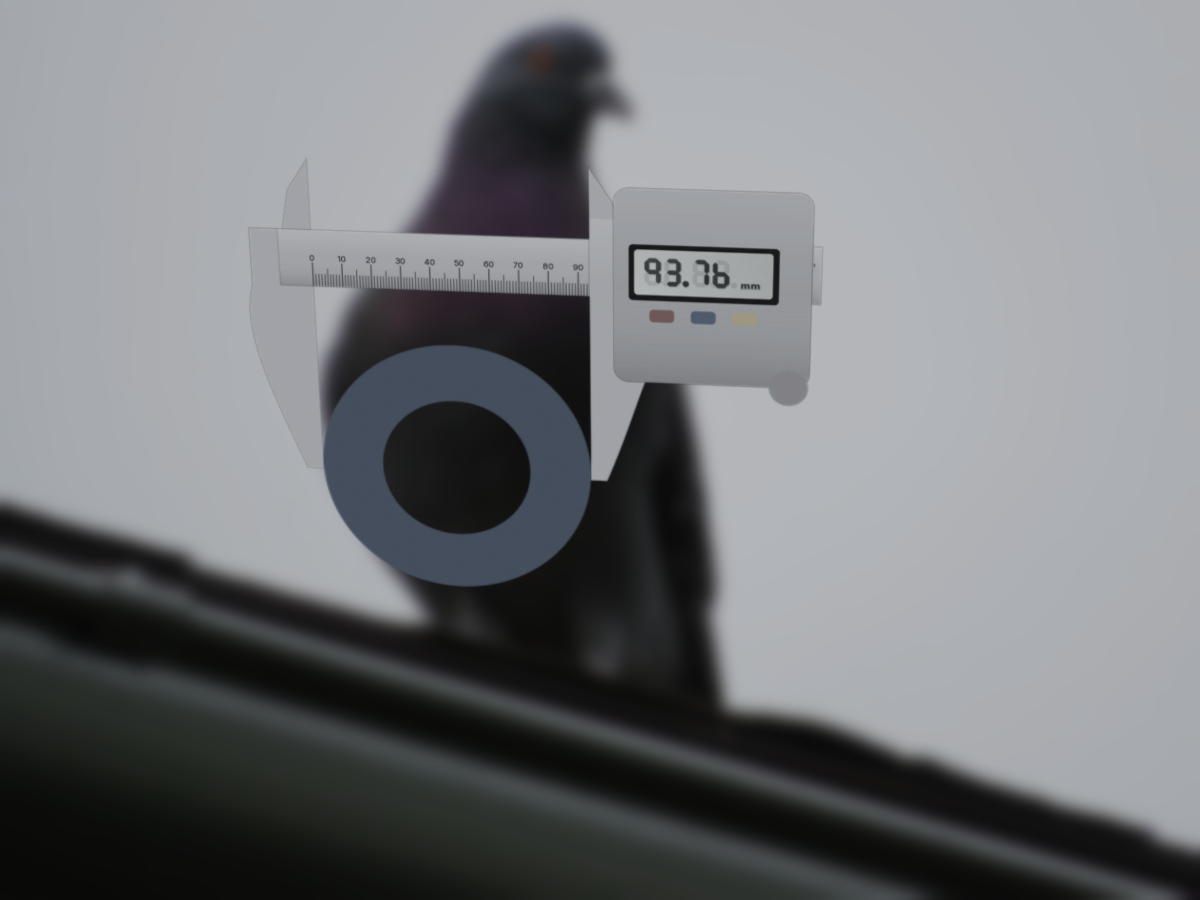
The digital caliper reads 93.76 mm
